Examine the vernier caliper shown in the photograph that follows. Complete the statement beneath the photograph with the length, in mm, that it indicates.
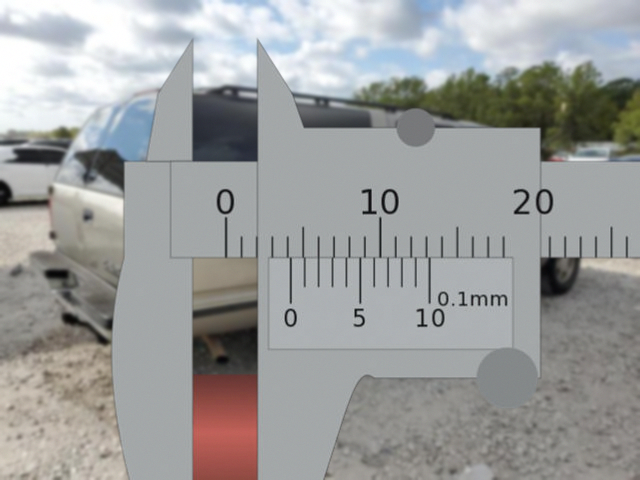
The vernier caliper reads 4.2 mm
